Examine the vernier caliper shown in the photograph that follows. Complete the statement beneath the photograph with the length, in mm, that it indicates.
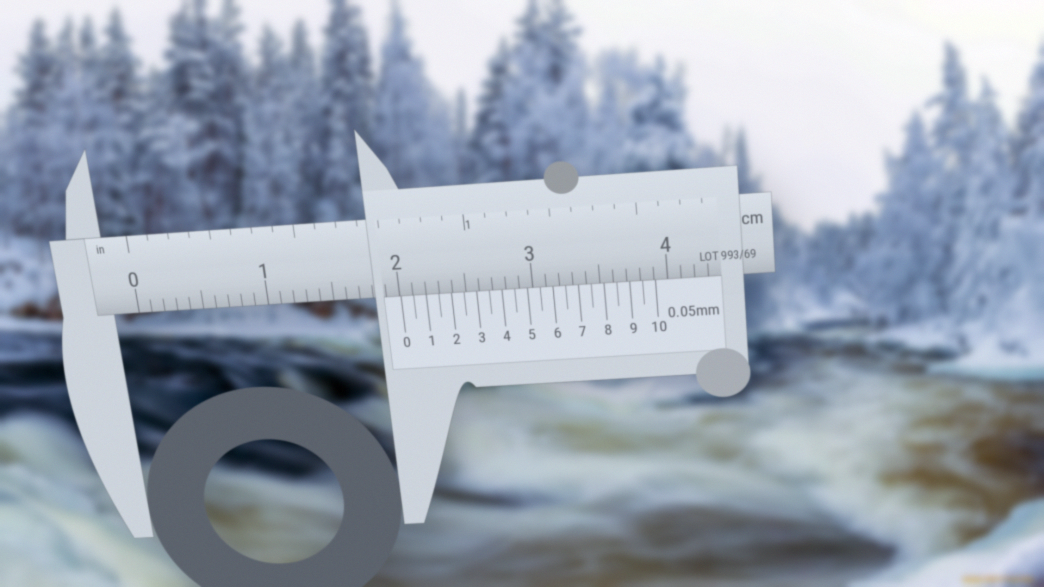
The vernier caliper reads 20.1 mm
